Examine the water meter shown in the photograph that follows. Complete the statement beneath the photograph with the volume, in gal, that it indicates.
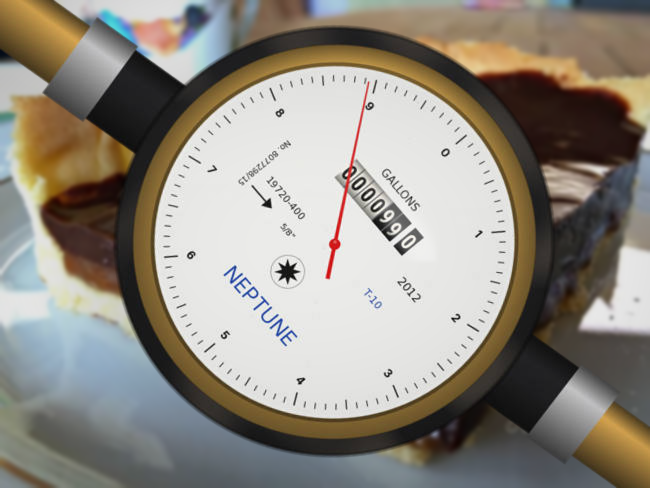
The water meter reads 988.9 gal
